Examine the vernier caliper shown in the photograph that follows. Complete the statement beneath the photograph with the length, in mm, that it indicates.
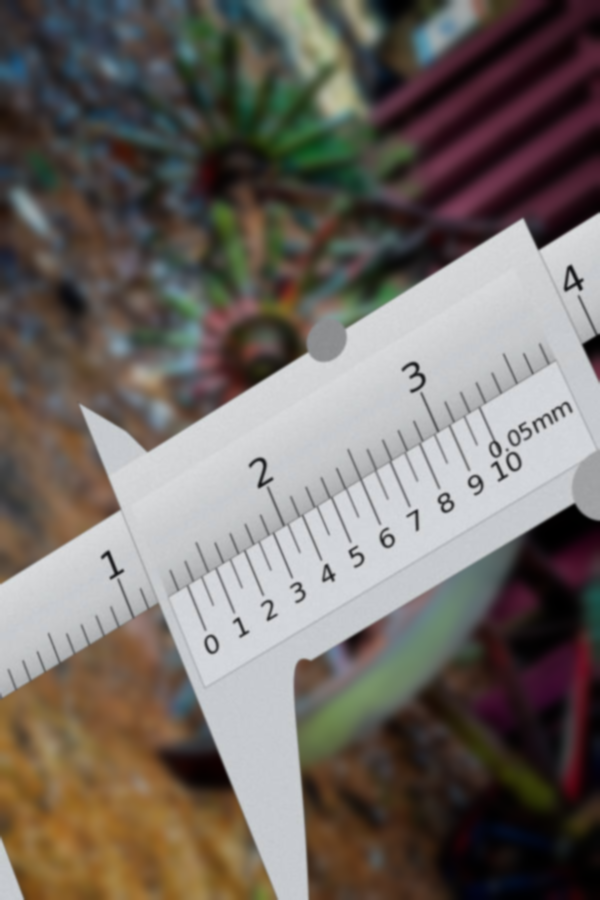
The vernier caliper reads 13.6 mm
